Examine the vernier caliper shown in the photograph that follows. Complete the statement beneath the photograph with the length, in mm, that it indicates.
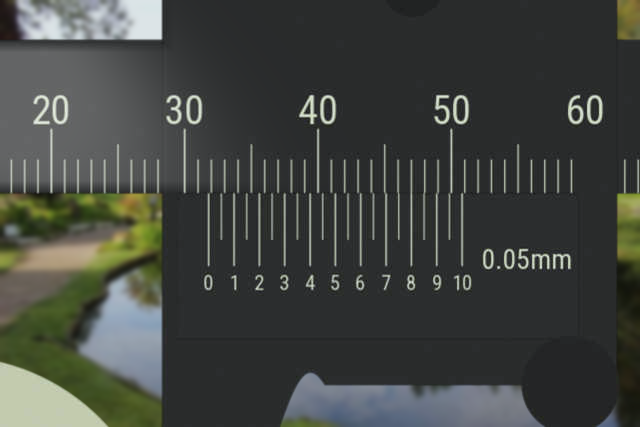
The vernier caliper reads 31.8 mm
